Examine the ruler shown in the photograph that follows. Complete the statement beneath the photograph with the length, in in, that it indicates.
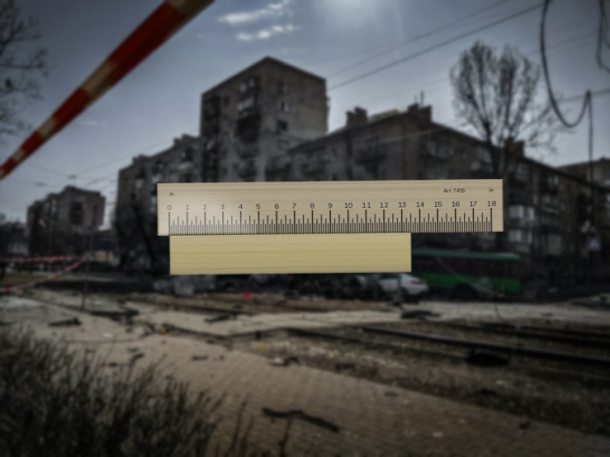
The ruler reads 13.5 in
